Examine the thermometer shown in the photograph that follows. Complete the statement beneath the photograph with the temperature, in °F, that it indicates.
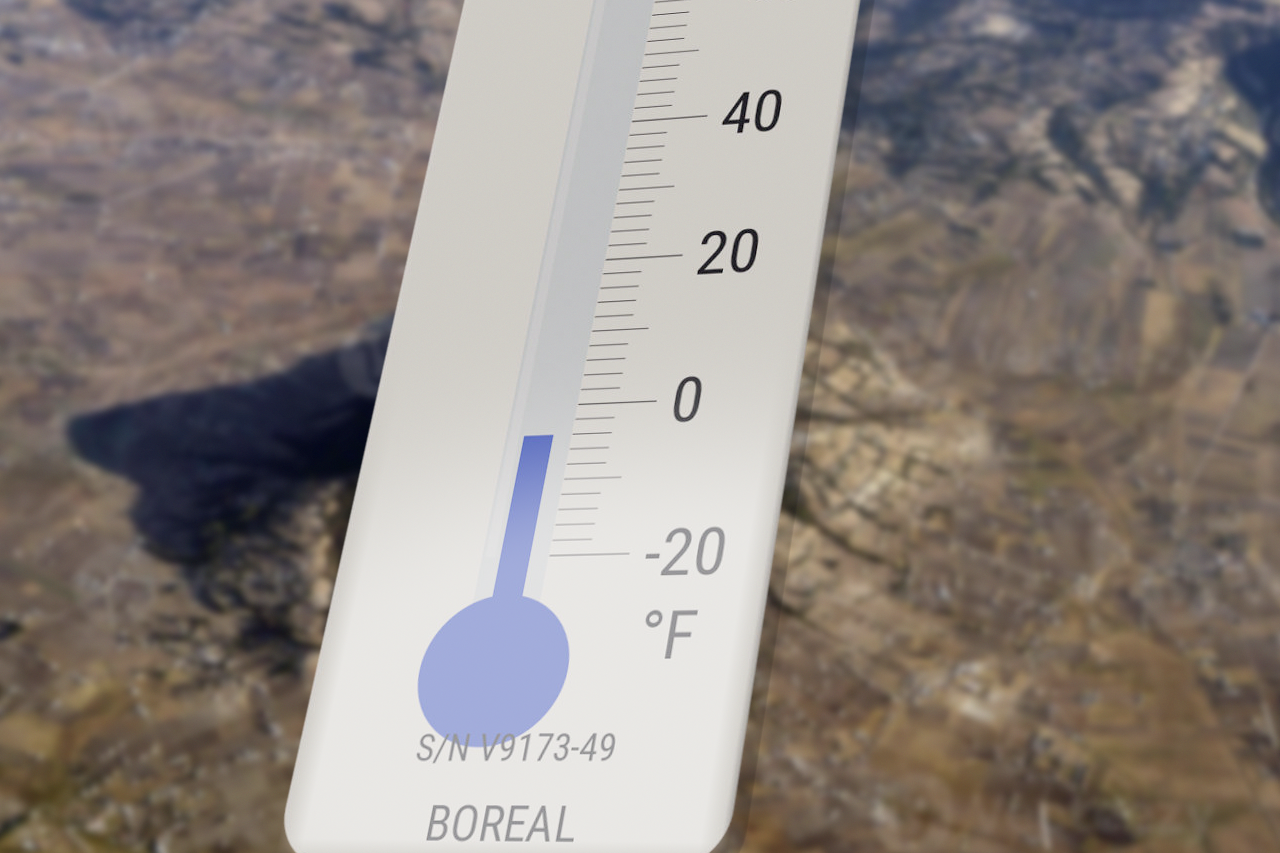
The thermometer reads -4 °F
